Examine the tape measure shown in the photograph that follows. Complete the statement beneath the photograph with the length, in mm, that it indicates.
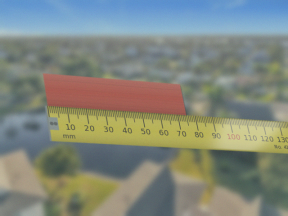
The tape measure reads 75 mm
